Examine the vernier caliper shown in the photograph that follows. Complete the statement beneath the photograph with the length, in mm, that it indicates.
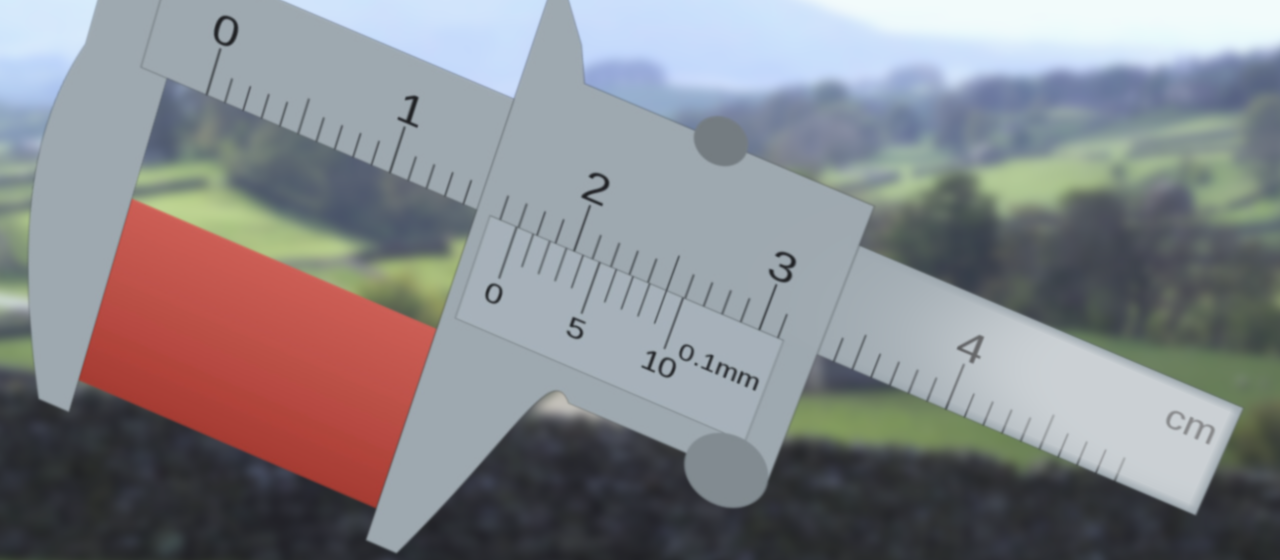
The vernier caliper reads 16.9 mm
